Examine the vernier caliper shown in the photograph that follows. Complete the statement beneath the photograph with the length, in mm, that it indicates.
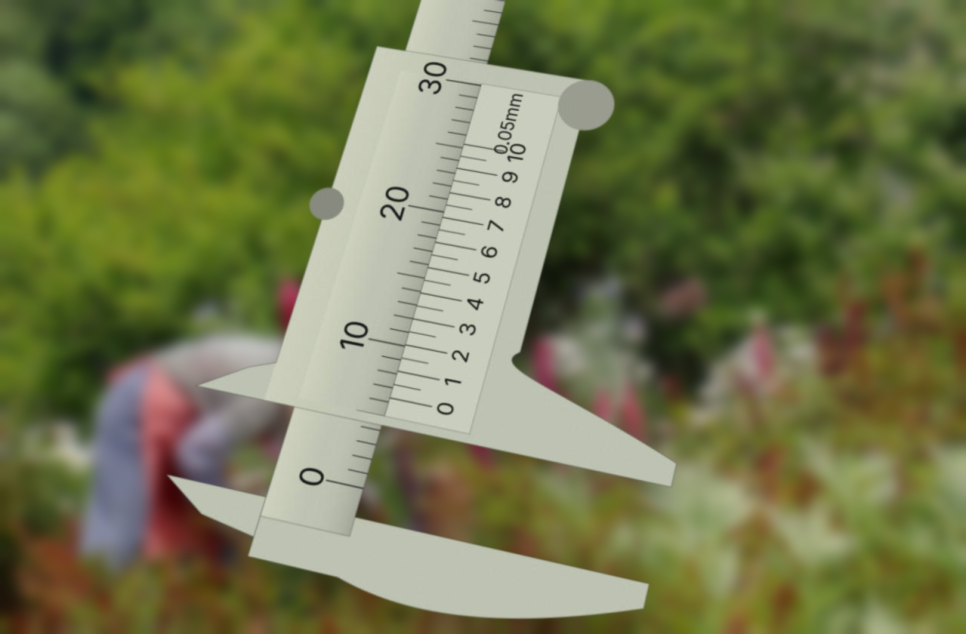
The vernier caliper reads 6.3 mm
